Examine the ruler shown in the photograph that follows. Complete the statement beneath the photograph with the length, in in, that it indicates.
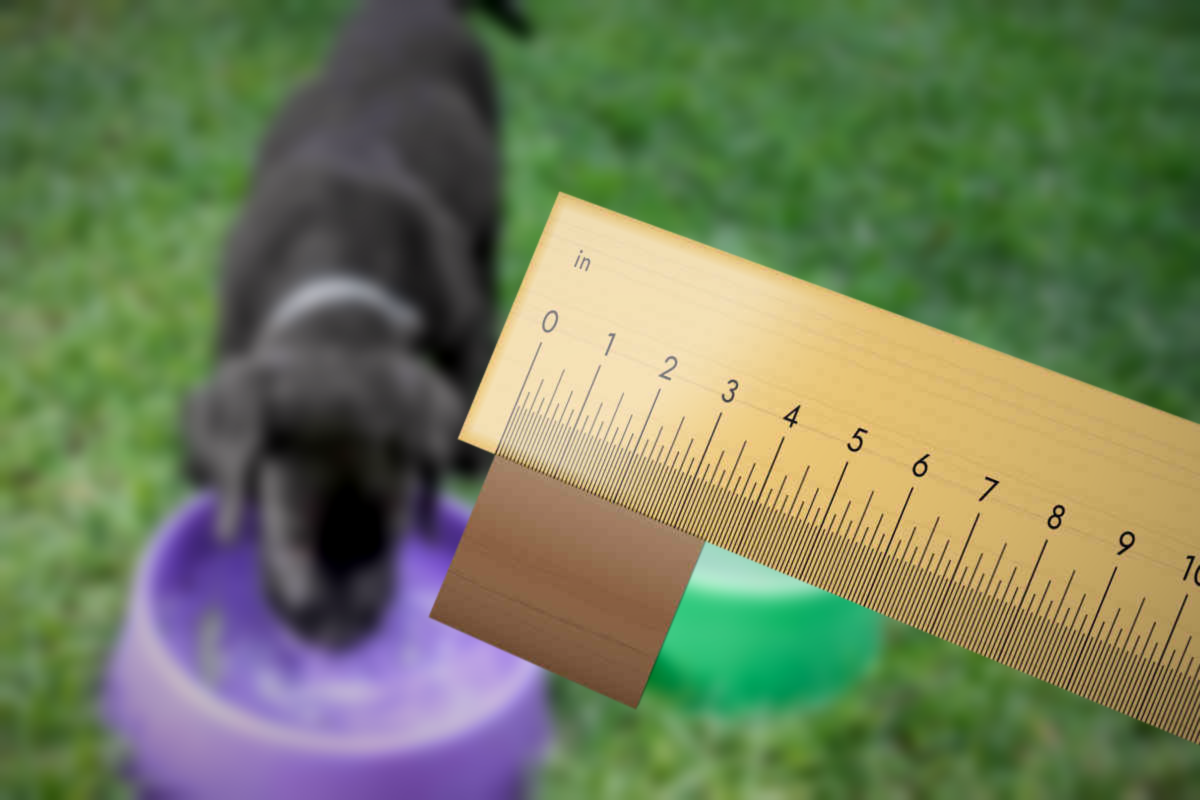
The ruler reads 3.5 in
